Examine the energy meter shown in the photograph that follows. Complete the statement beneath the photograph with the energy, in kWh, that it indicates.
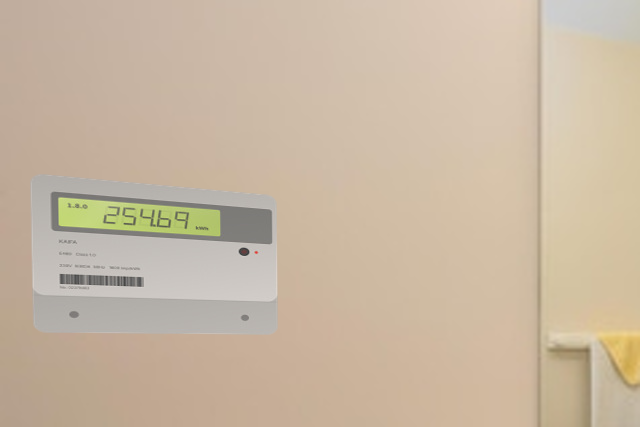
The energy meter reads 254.69 kWh
